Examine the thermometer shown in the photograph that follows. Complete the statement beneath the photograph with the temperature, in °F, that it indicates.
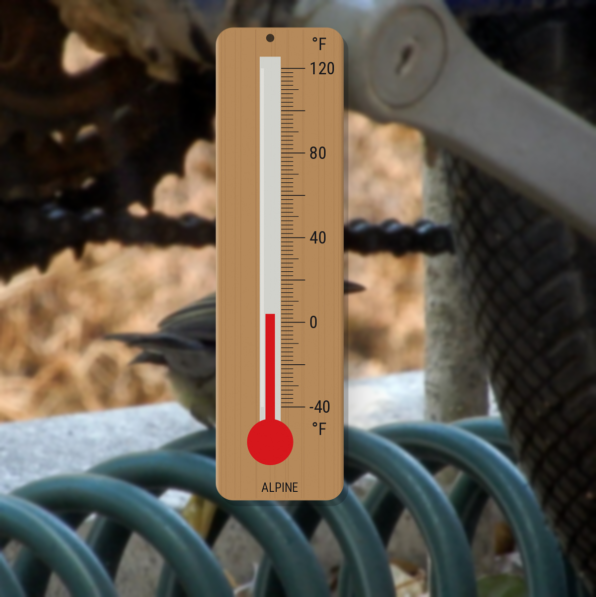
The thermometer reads 4 °F
